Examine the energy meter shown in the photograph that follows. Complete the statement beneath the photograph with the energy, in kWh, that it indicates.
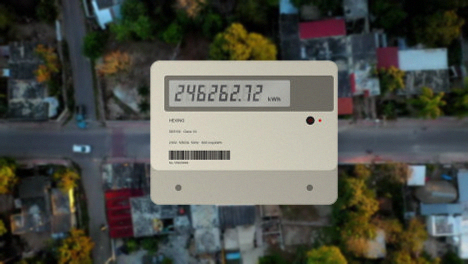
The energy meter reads 246262.72 kWh
